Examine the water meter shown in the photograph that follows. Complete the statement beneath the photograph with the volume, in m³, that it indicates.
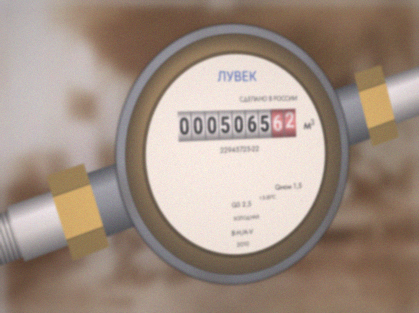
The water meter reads 5065.62 m³
